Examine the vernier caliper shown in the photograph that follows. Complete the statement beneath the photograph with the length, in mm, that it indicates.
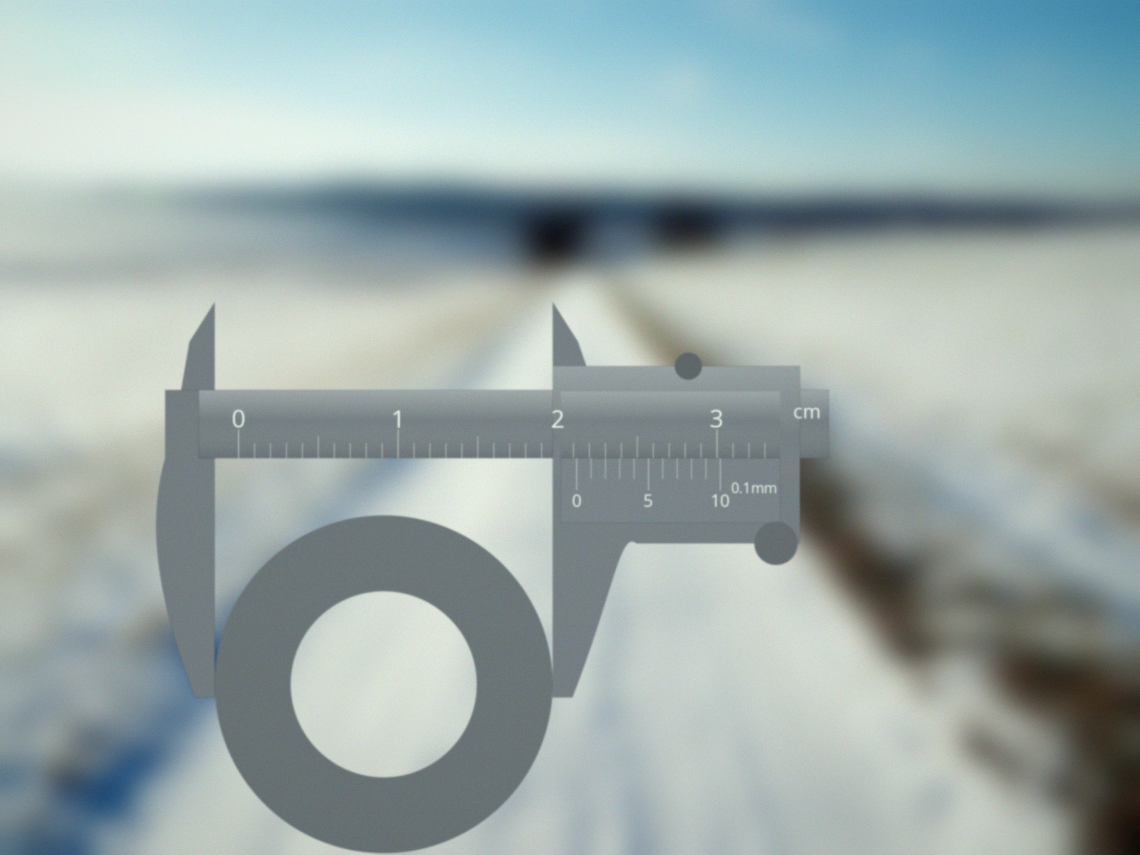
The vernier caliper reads 21.2 mm
